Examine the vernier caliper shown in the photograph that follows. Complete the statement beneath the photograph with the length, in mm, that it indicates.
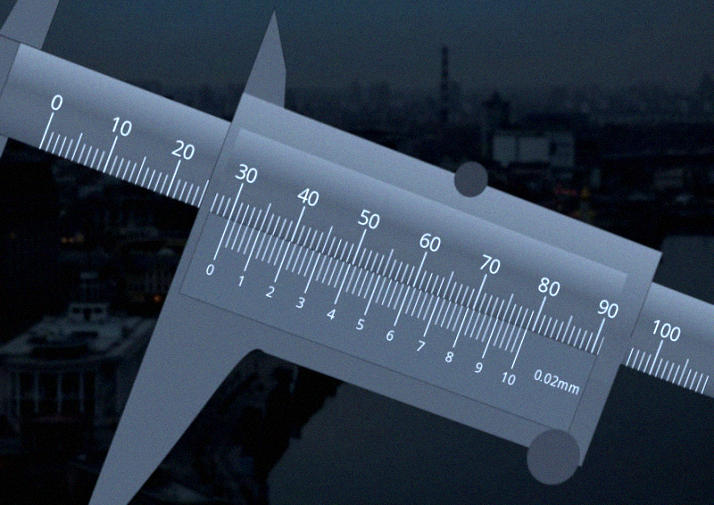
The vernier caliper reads 30.0 mm
